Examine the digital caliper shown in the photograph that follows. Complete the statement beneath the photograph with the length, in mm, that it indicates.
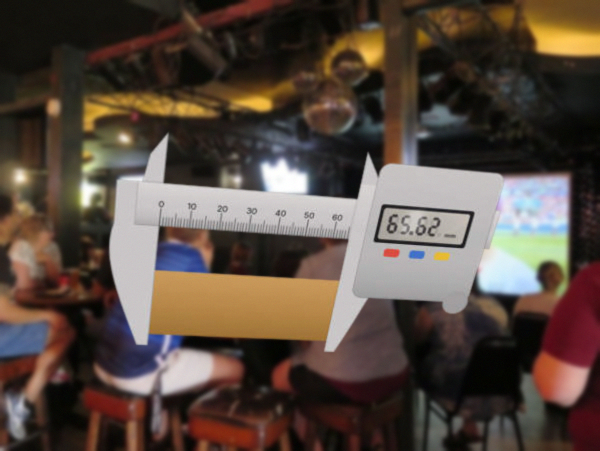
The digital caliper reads 65.62 mm
